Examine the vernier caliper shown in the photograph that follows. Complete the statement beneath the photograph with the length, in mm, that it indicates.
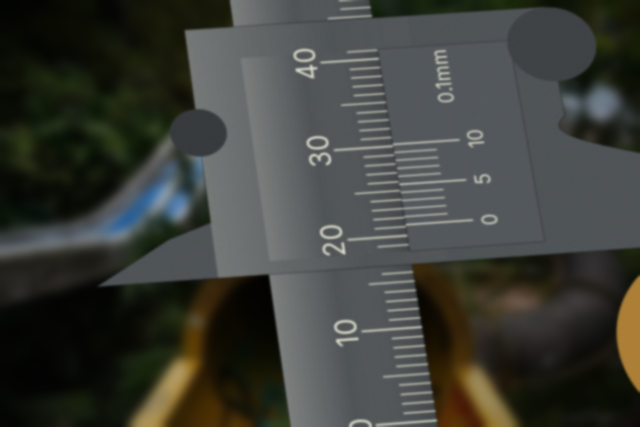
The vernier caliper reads 21.2 mm
